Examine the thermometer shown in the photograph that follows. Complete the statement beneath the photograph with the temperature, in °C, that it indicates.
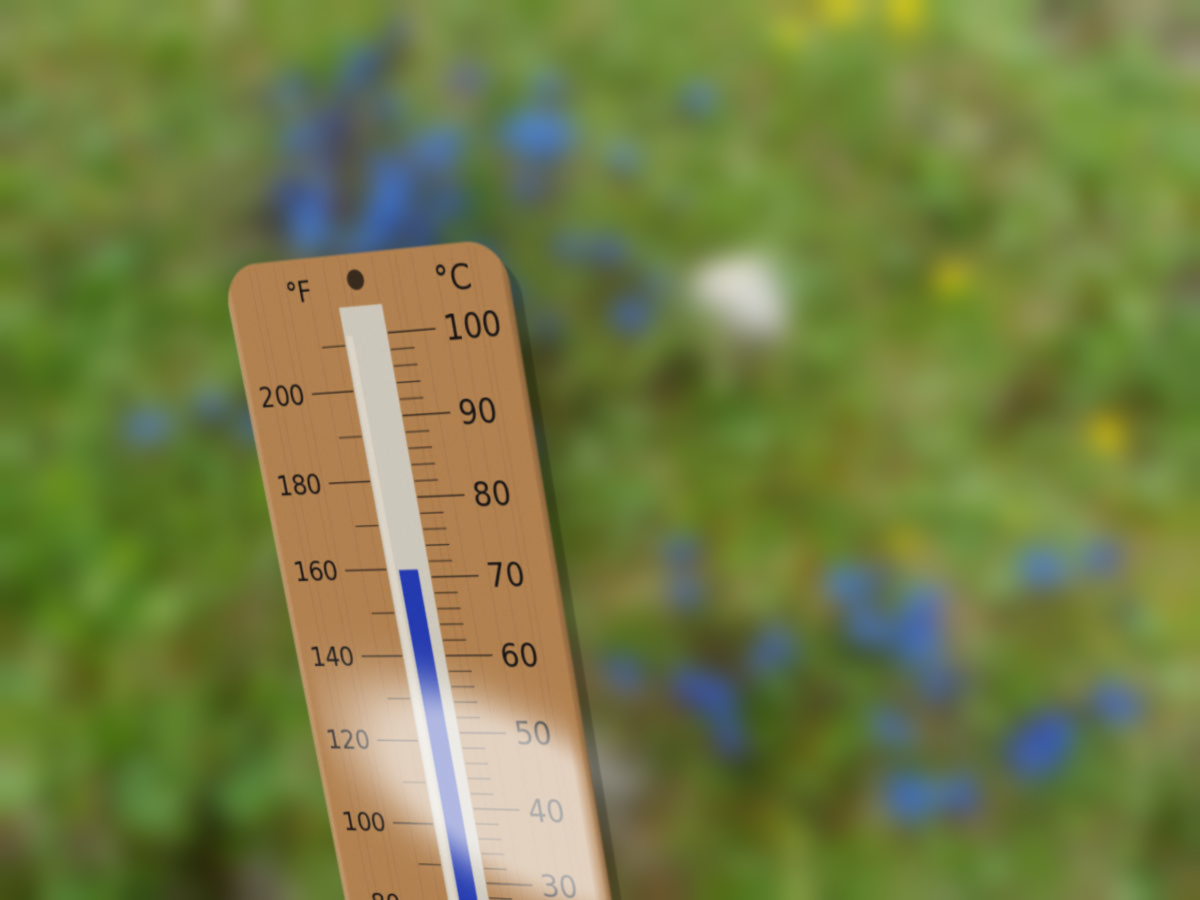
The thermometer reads 71 °C
